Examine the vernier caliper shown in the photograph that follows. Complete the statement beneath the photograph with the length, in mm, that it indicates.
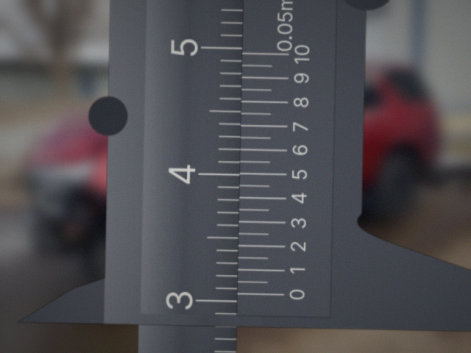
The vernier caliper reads 30.6 mm
